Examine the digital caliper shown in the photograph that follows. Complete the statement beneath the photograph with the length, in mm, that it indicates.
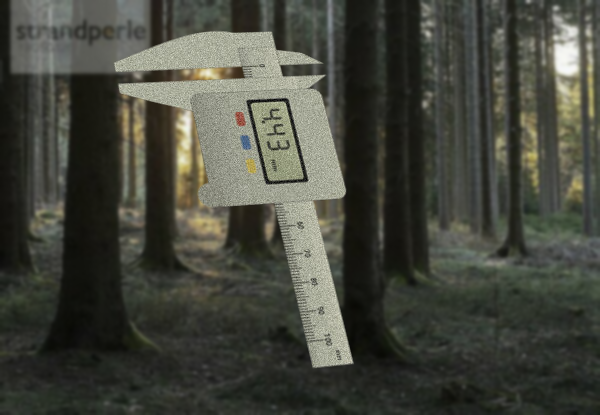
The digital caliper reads 4.43 mm
